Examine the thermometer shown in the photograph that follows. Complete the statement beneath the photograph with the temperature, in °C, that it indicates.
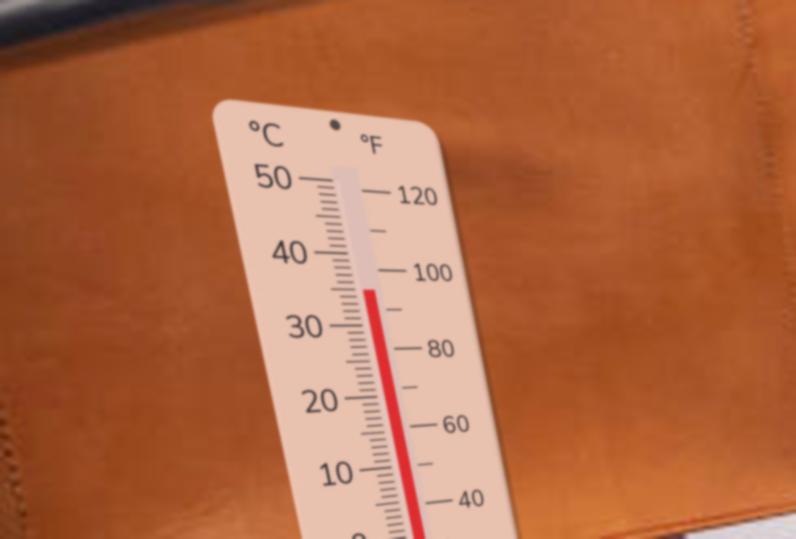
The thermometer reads 35 °C
